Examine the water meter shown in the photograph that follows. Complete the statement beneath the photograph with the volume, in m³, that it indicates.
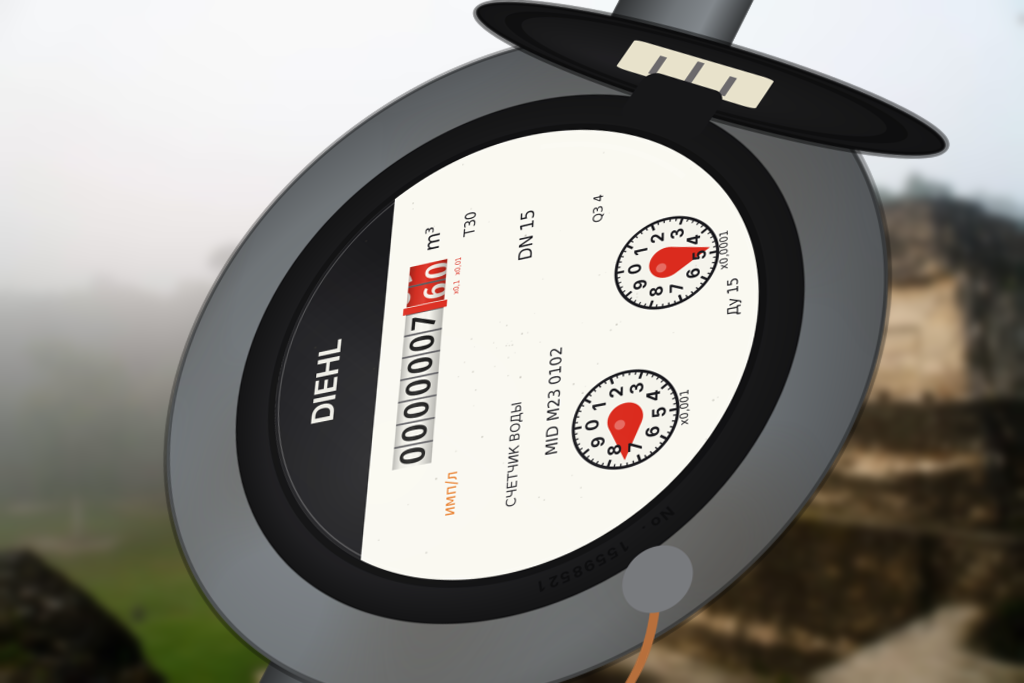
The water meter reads 7.5974 m³
